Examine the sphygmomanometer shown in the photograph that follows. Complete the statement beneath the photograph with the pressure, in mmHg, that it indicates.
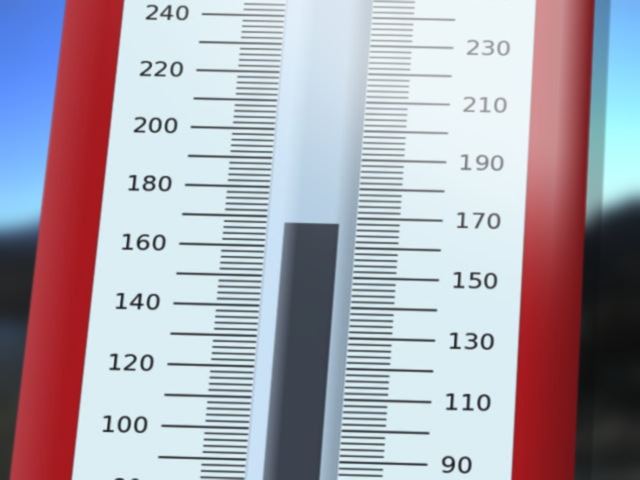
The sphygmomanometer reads 168 mmHg
